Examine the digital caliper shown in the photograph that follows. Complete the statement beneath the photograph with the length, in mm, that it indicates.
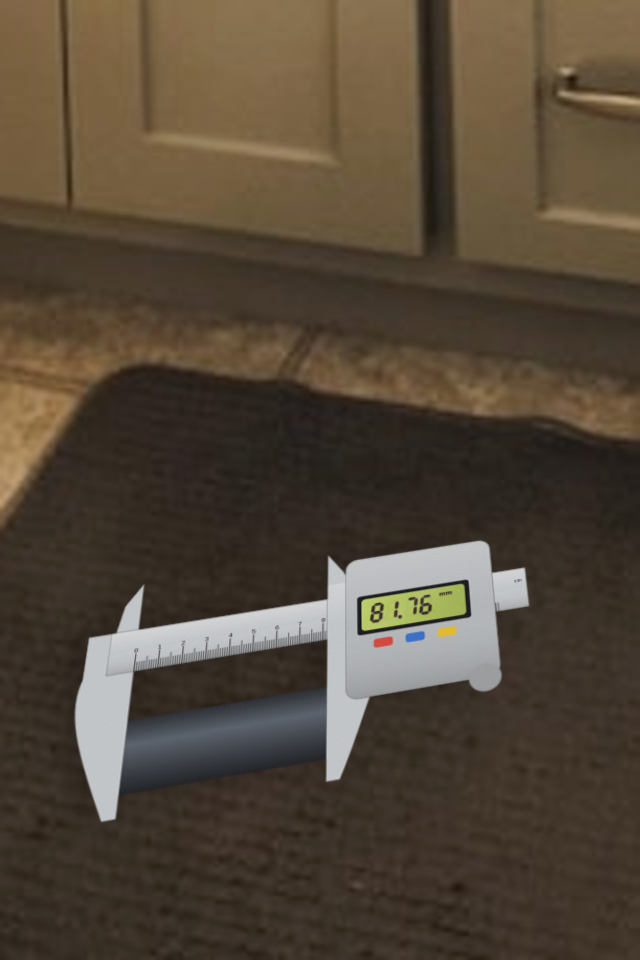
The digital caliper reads 81.76 mm
